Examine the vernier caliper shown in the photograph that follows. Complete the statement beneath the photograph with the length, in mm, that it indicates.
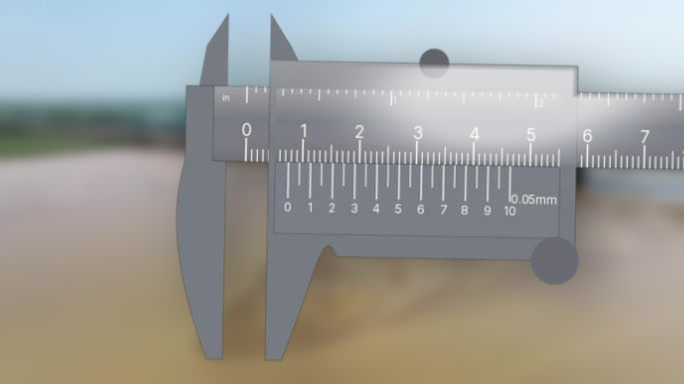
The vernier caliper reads 7.5 mm
